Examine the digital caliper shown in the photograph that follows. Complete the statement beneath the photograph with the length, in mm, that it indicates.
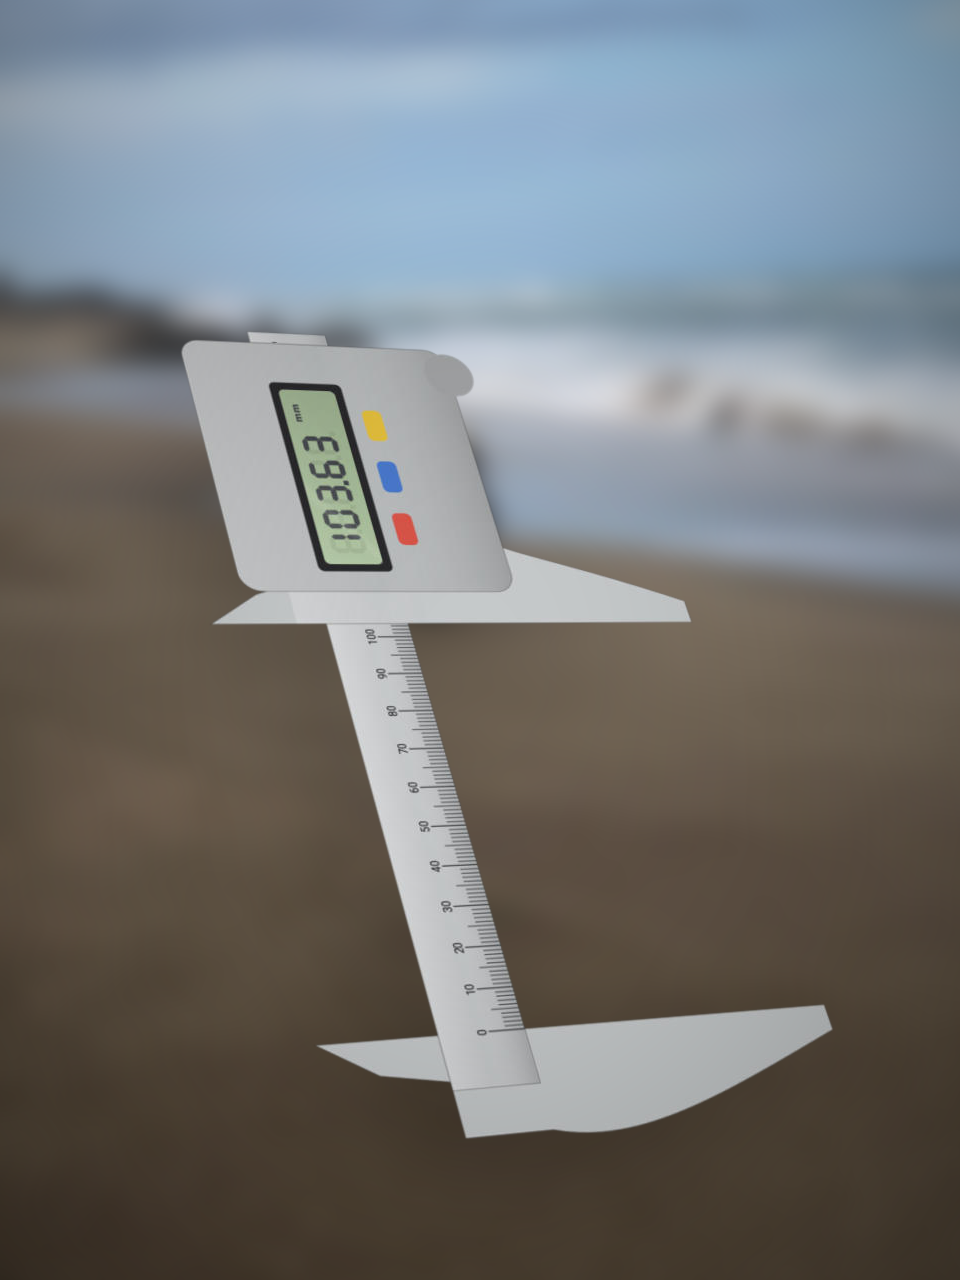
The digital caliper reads 103.63 mm
